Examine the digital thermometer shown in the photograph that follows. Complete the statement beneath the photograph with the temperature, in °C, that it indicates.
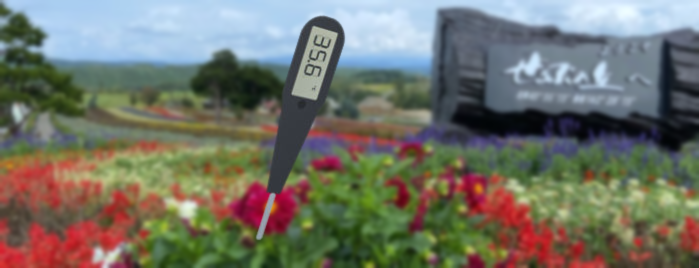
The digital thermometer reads 35.6 °C
